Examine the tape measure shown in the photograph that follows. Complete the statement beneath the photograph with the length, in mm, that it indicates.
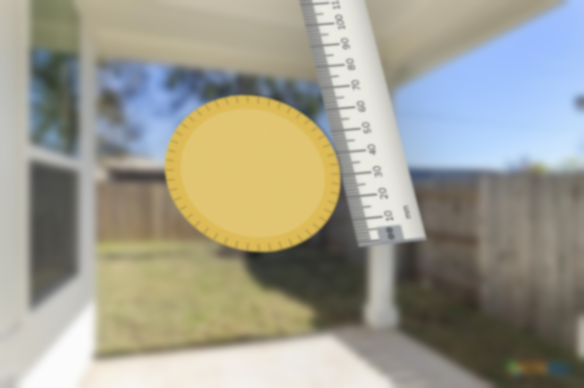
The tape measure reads 70 mm
